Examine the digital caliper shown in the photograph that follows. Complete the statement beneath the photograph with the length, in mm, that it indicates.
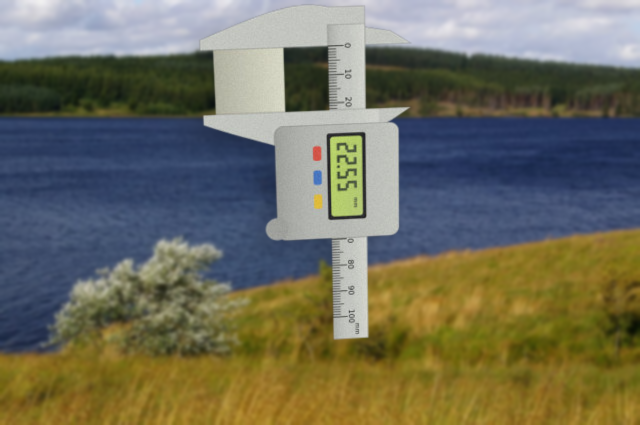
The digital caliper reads 22.55 mm
